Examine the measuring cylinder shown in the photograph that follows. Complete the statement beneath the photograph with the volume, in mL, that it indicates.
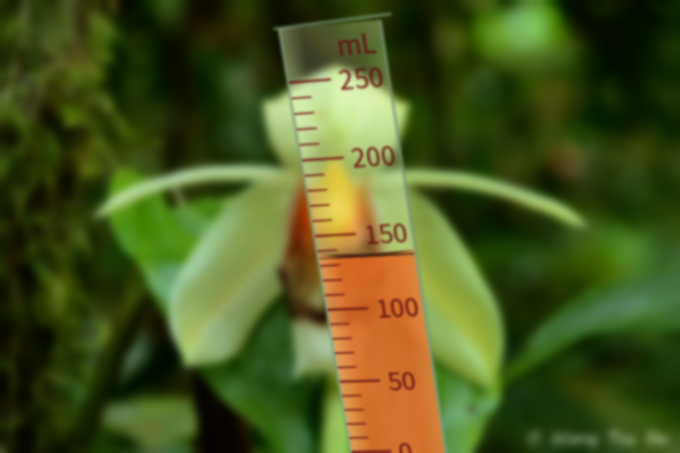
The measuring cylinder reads 135 mL
